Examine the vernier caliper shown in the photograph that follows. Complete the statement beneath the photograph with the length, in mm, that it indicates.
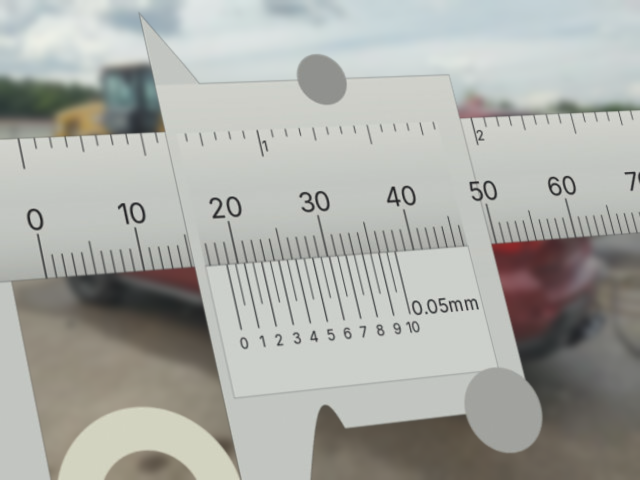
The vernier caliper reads 18.8 mm
